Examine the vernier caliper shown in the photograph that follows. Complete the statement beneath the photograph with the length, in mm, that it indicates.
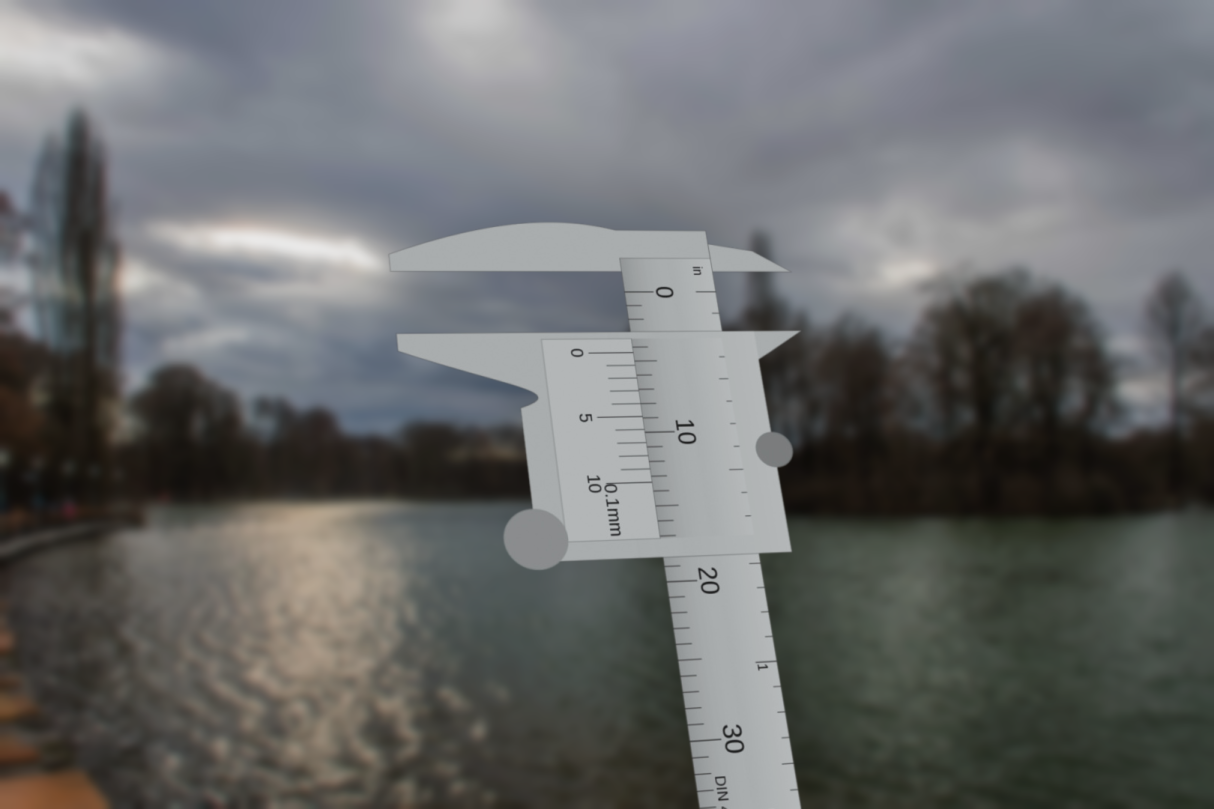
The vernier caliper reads 4.4 mm
